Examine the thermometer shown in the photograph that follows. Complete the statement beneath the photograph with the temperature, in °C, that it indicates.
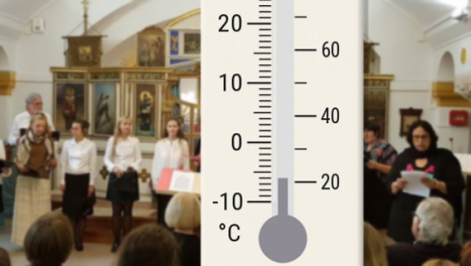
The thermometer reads -6 °C
